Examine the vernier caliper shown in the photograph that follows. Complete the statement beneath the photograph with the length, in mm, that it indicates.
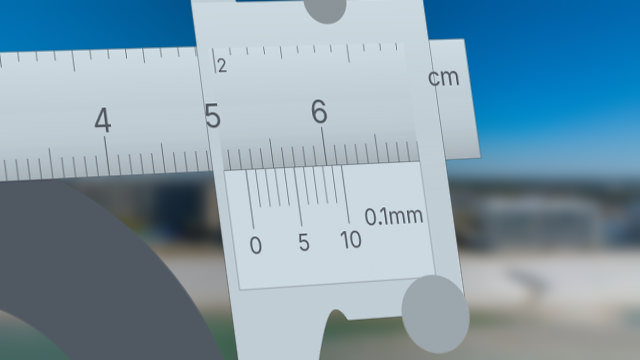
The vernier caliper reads 52.4 mm
